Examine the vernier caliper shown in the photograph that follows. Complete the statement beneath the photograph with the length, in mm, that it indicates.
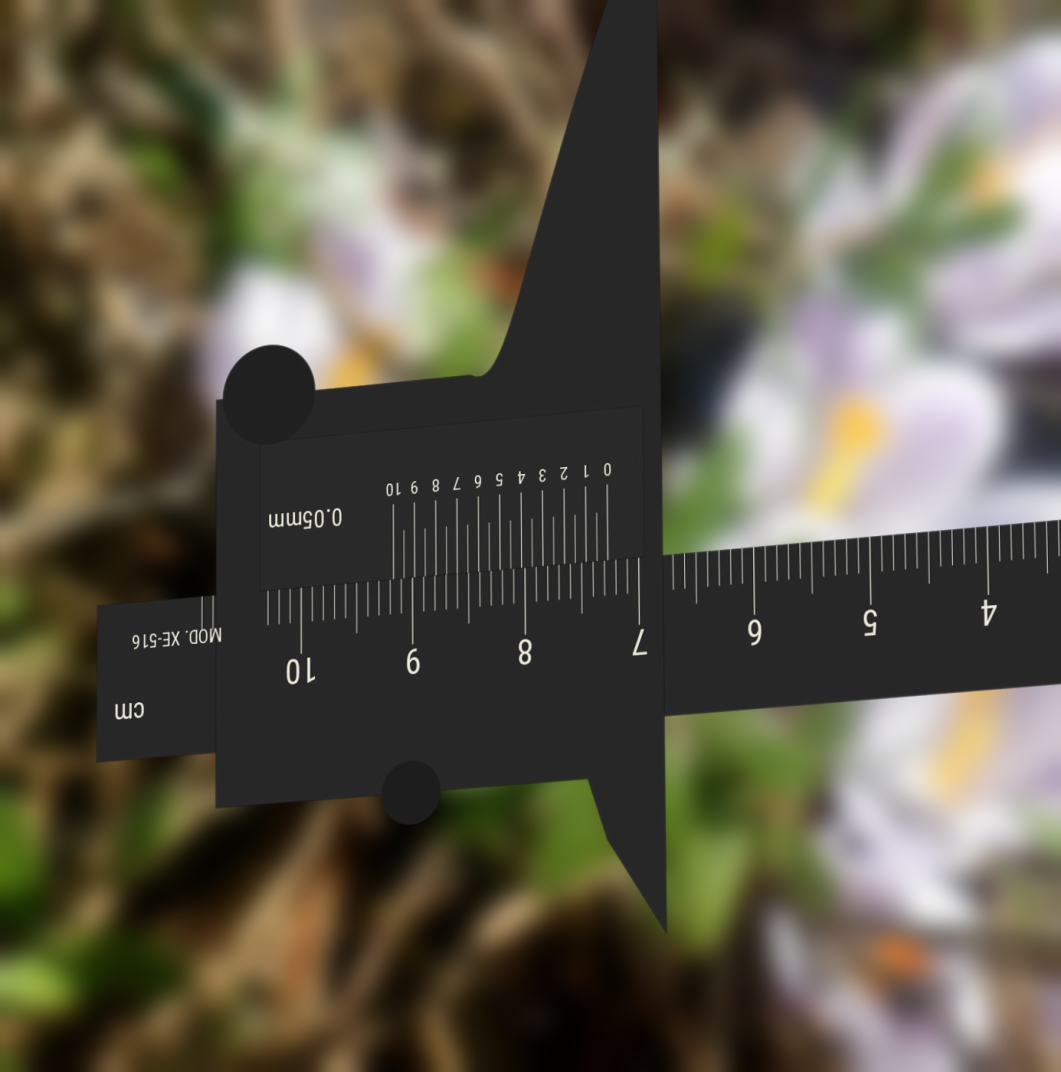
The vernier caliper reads 72.7 mm
